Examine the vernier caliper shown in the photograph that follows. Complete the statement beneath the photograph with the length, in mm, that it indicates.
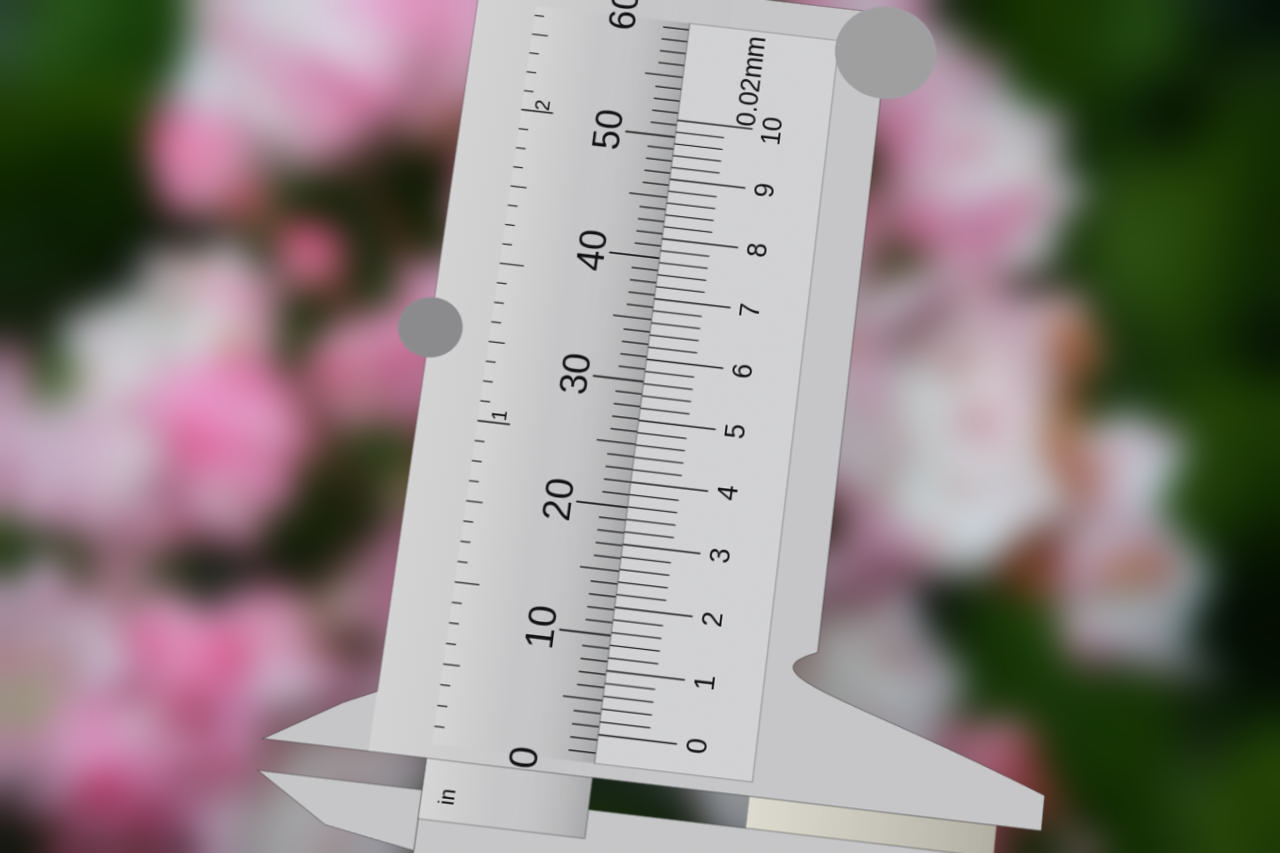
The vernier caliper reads 2.4 mm
